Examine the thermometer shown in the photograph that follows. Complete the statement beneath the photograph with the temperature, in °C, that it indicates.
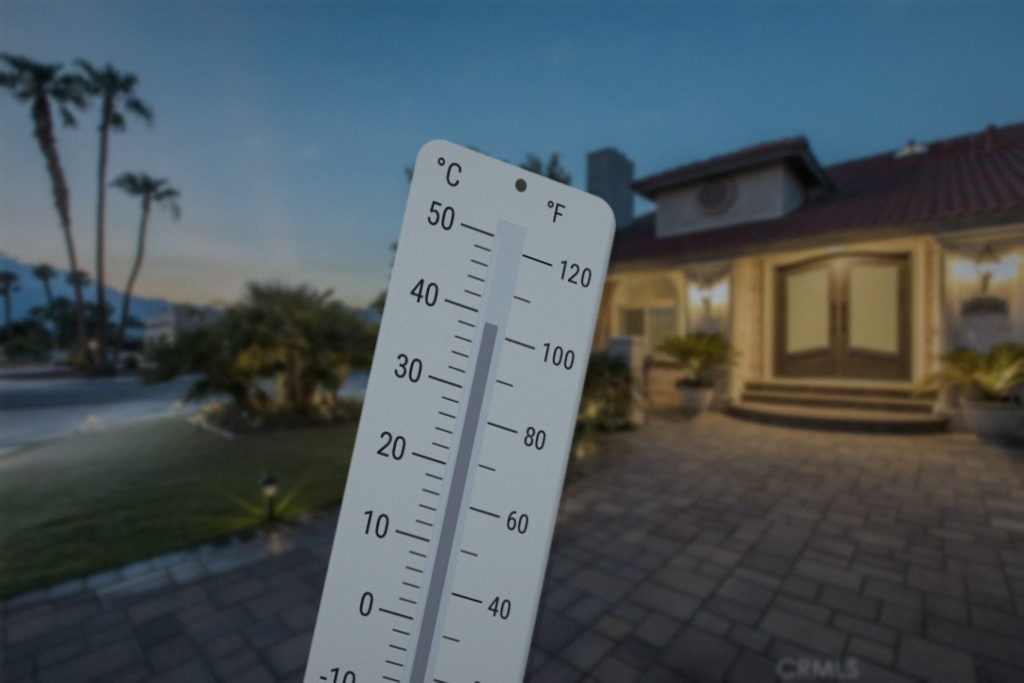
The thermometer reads 39 °C
